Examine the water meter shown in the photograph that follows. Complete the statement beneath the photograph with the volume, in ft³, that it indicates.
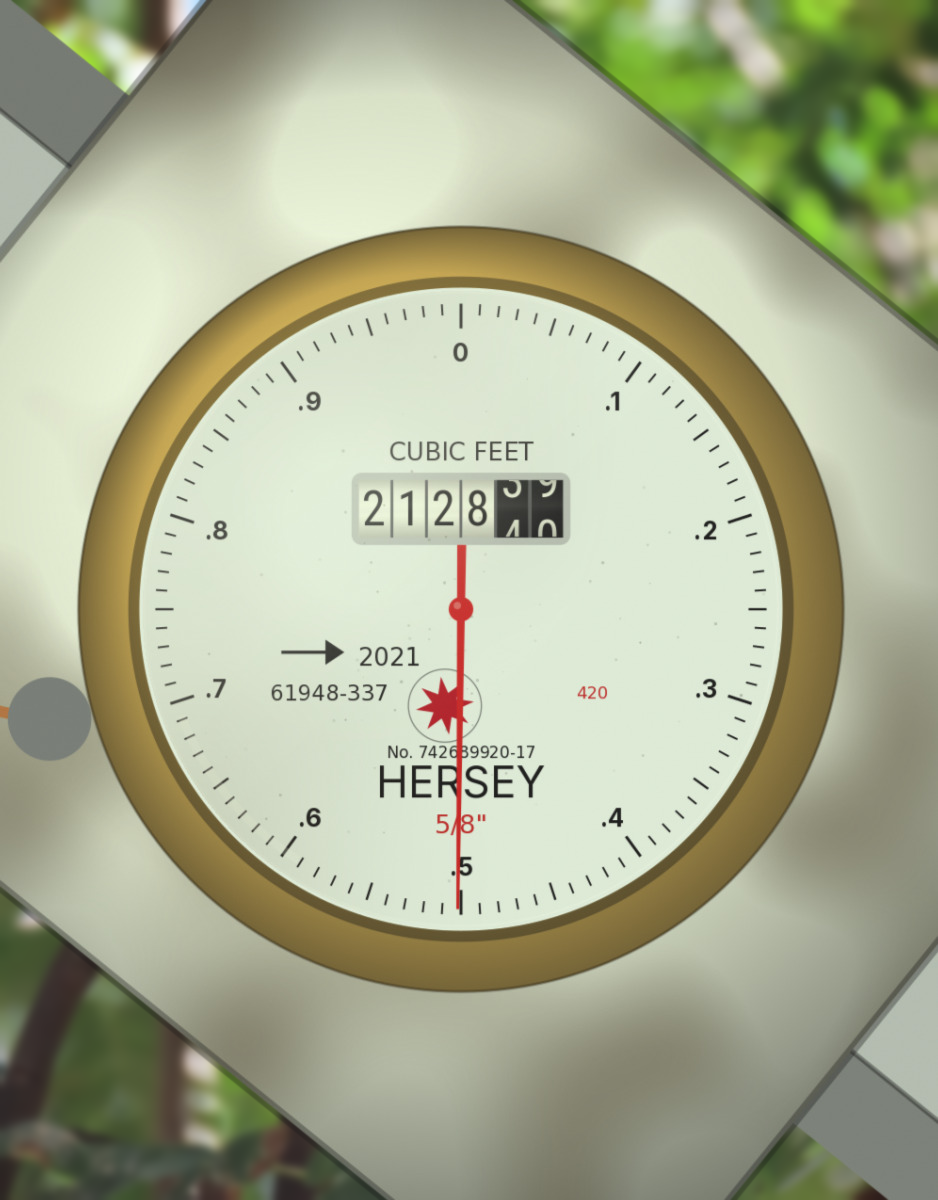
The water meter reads 212839.50 ft³
